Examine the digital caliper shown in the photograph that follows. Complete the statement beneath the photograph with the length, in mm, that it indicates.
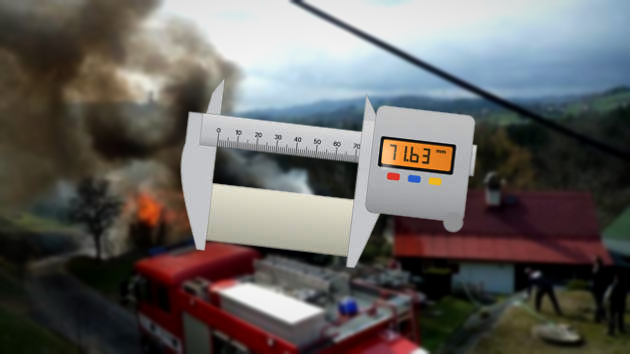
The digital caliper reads 71.63 mm
